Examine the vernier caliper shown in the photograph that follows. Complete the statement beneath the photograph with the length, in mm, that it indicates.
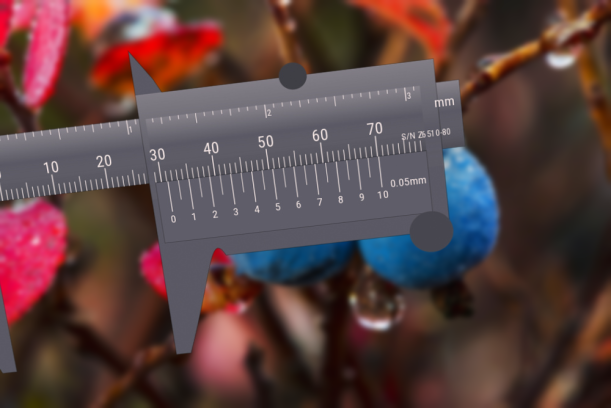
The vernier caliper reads 31.2 mm
